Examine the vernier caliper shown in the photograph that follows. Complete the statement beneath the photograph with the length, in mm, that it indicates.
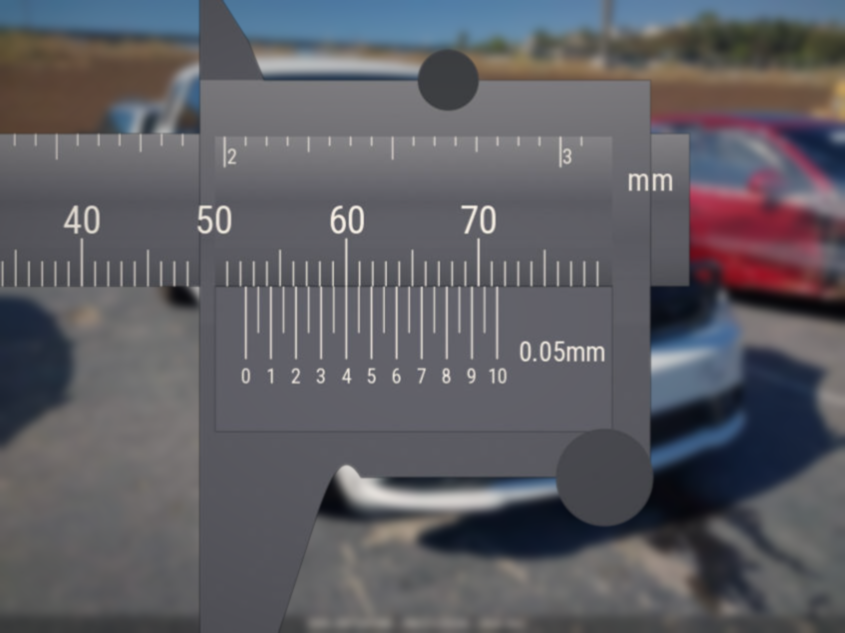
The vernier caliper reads 52.4 mm
